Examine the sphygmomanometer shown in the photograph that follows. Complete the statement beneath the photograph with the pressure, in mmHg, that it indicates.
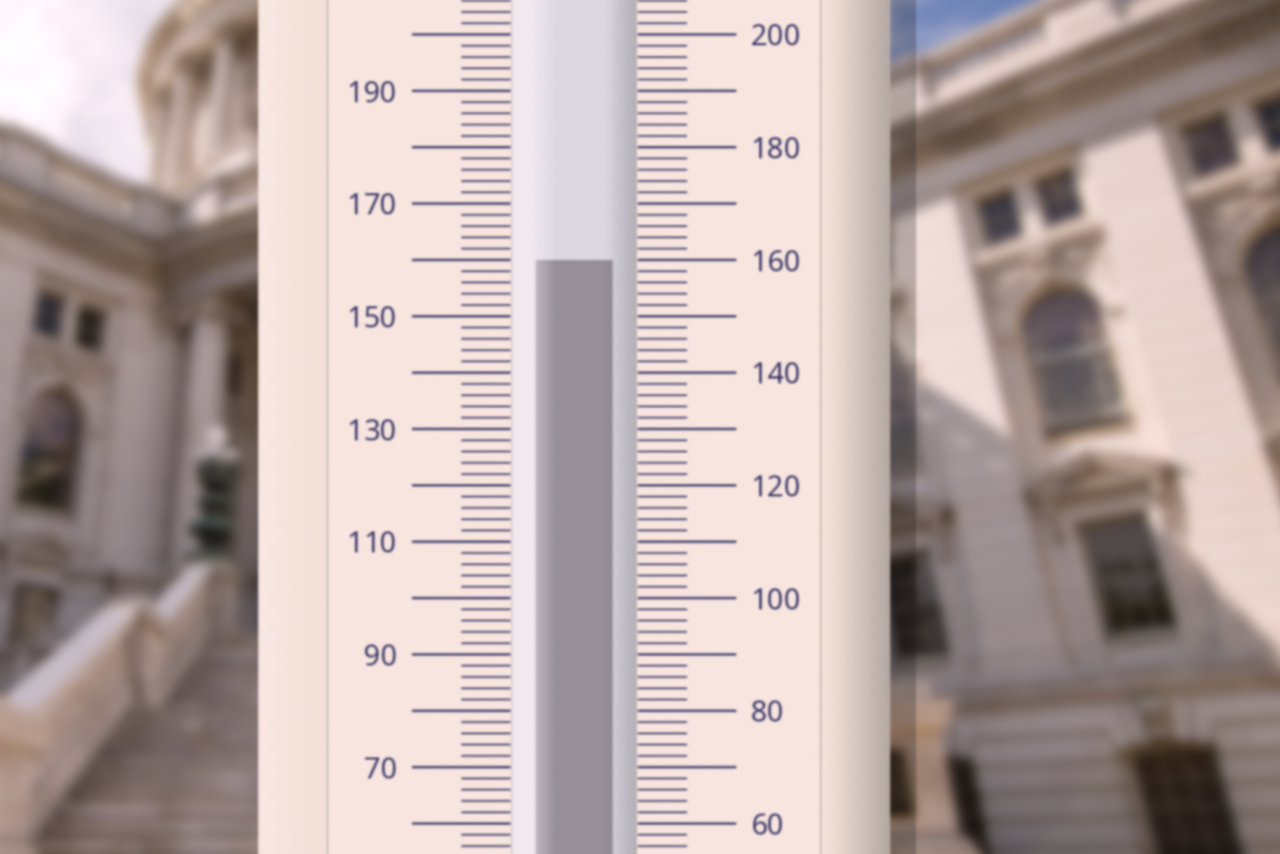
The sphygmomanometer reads 160 mmHg
